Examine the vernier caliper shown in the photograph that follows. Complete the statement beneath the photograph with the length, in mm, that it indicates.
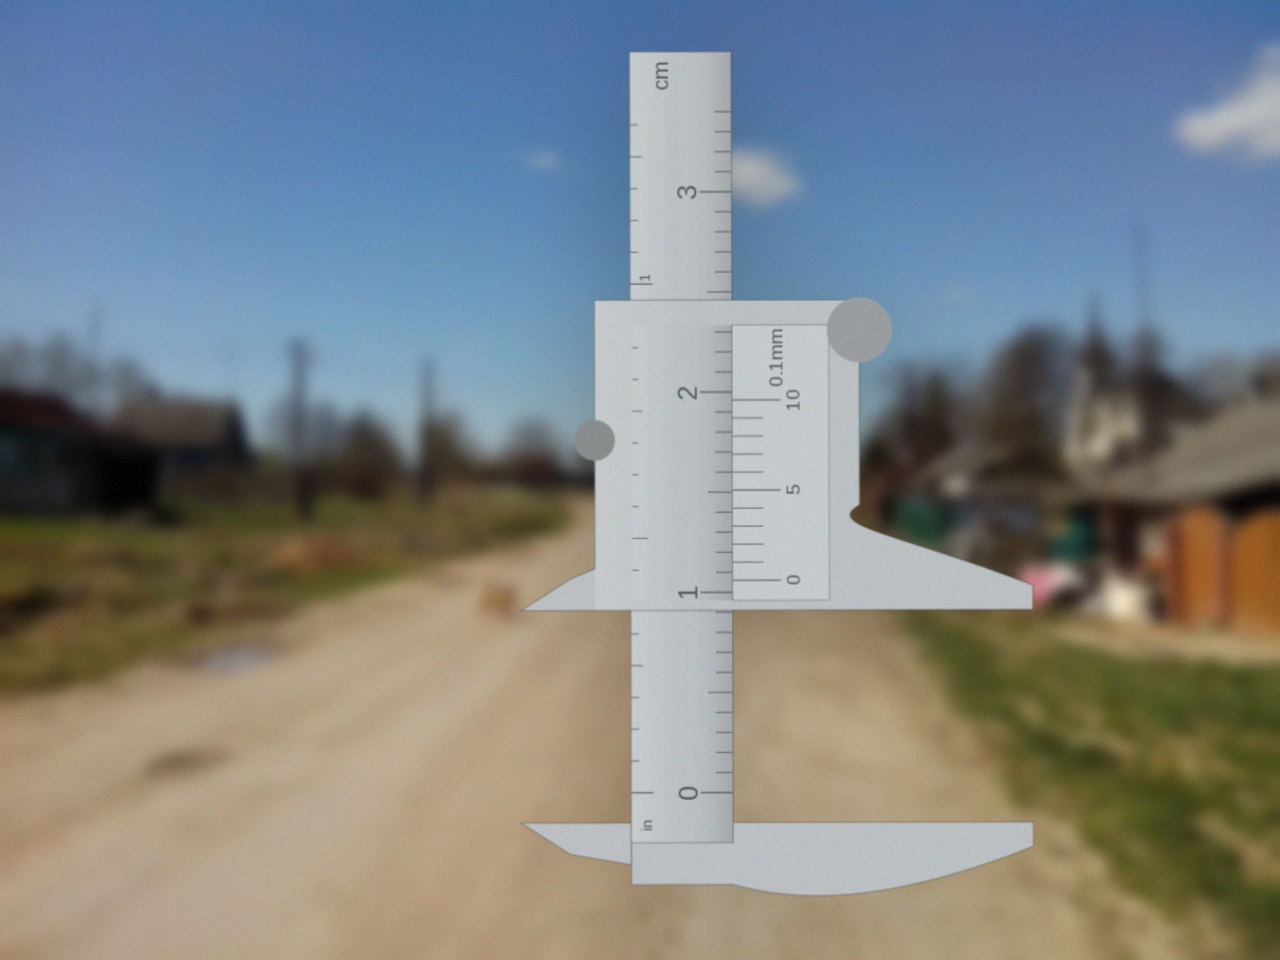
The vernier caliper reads 10.6 mm
